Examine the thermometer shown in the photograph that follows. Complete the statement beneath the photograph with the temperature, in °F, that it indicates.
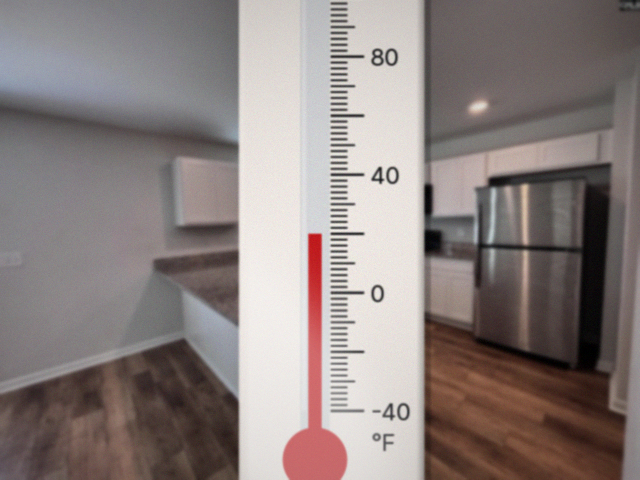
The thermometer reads 20 °F
